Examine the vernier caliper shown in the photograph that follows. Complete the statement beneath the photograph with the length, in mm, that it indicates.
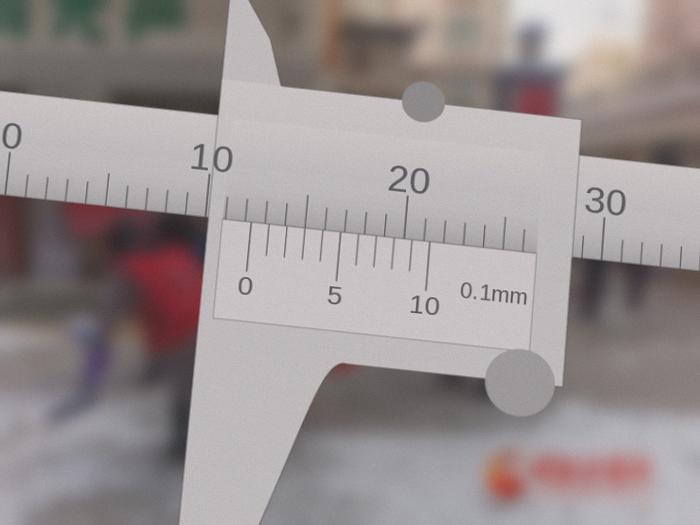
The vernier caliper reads 12.3 mm
